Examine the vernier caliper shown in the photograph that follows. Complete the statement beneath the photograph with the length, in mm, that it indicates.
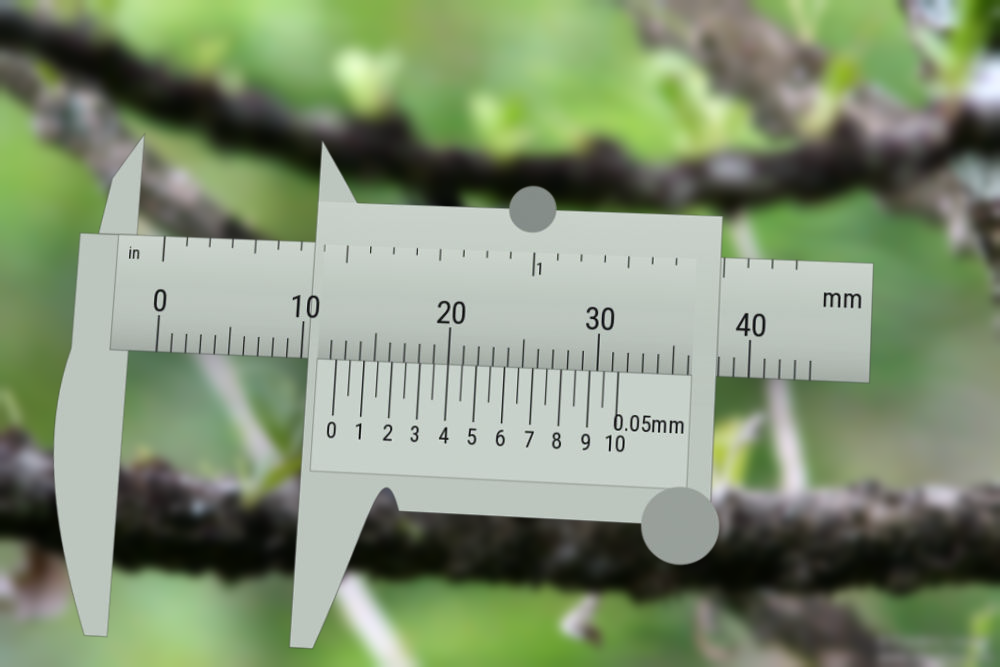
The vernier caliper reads 12.4 mm
